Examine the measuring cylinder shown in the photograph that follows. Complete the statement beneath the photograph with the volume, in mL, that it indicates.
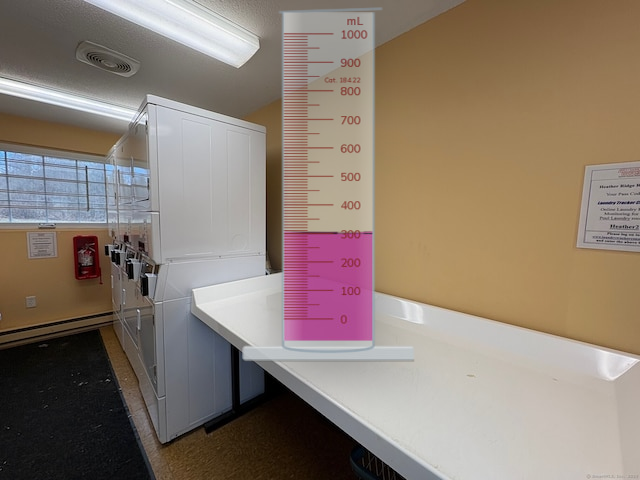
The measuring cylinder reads 300 mL
